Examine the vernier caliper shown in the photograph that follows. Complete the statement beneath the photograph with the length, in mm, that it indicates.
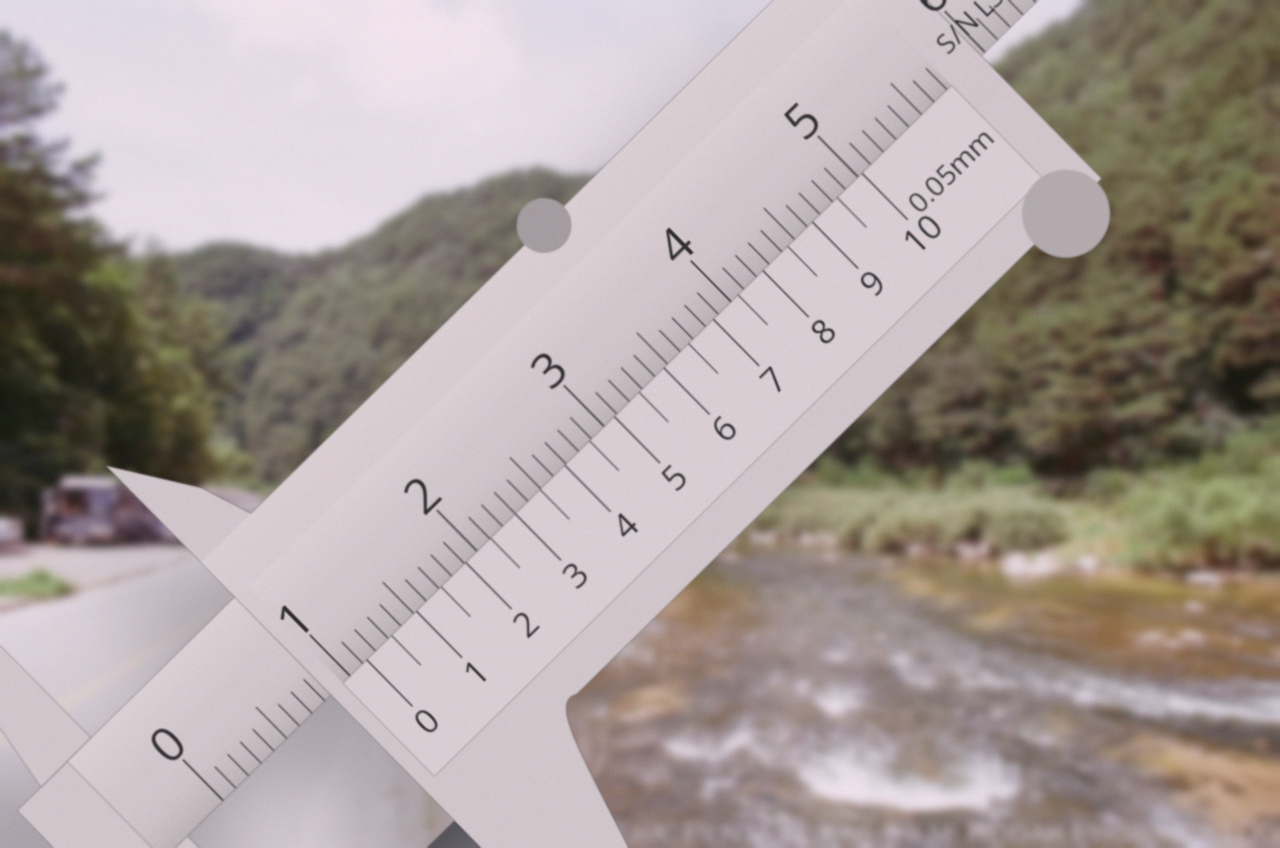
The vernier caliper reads 11.3 mm
